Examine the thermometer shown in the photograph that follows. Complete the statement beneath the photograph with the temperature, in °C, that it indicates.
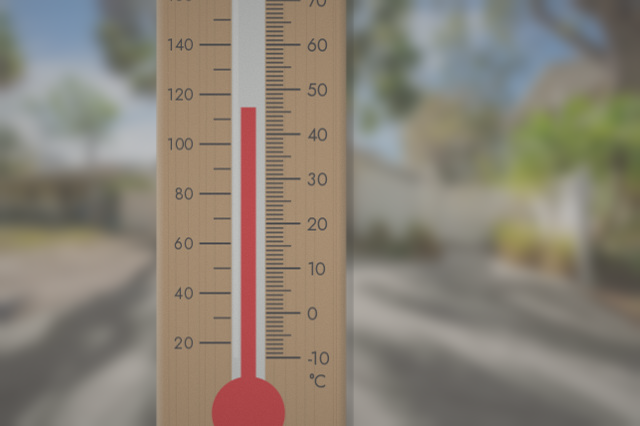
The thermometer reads 46 °C
